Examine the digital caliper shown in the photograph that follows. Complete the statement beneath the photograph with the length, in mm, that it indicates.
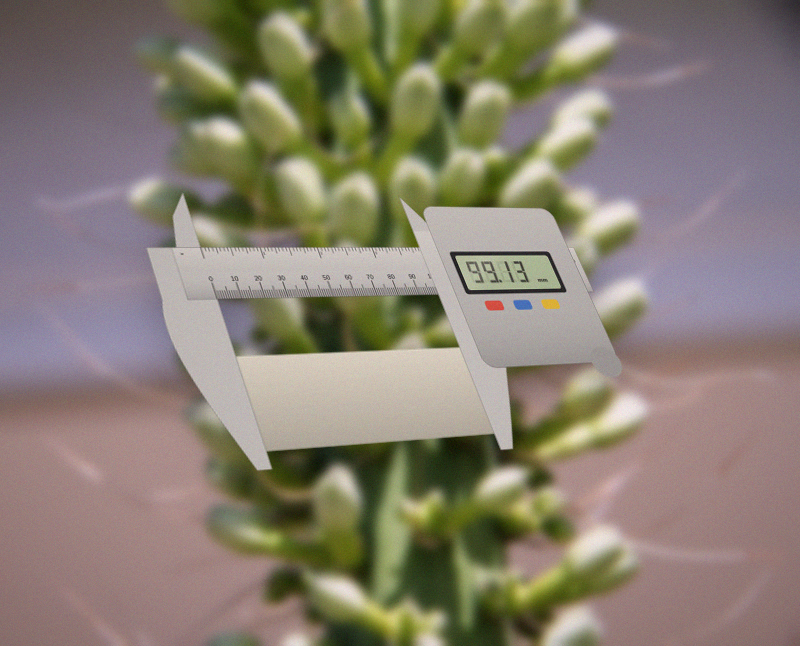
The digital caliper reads 99.13 mm
